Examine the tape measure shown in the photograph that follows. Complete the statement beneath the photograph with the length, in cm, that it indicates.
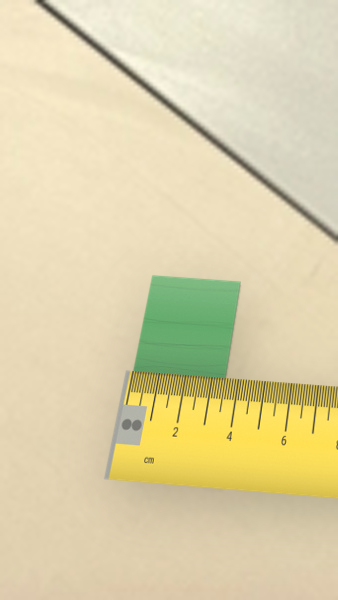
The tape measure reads 3.5 cm
